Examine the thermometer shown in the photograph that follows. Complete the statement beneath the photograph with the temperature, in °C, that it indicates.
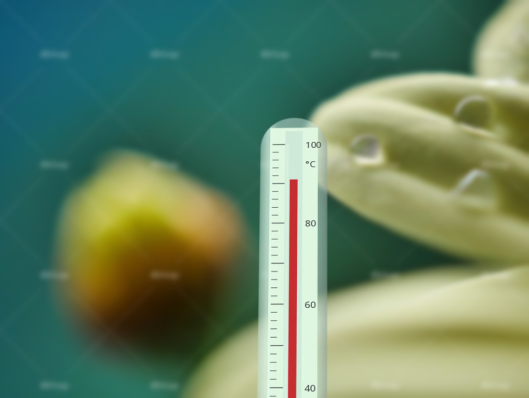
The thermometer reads 91 °C
